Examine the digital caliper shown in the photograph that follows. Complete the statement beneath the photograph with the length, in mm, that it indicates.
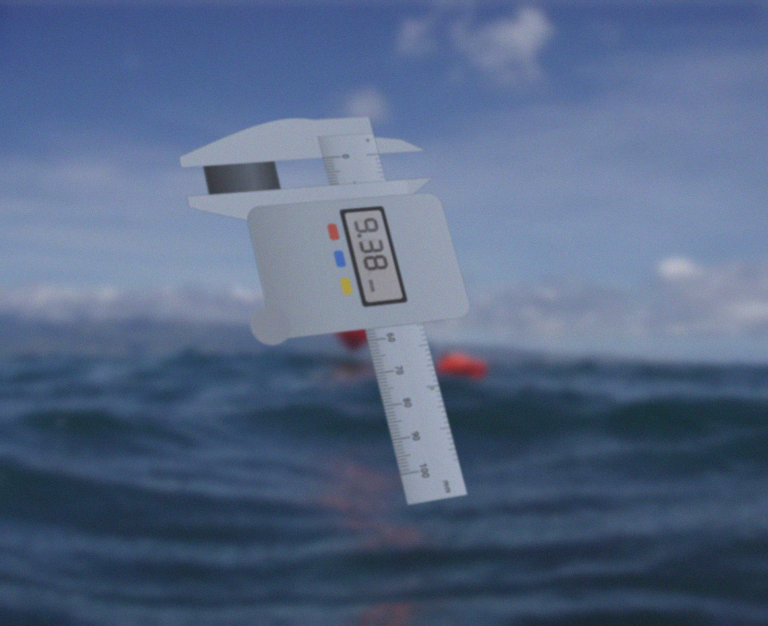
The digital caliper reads 9.38 mm
